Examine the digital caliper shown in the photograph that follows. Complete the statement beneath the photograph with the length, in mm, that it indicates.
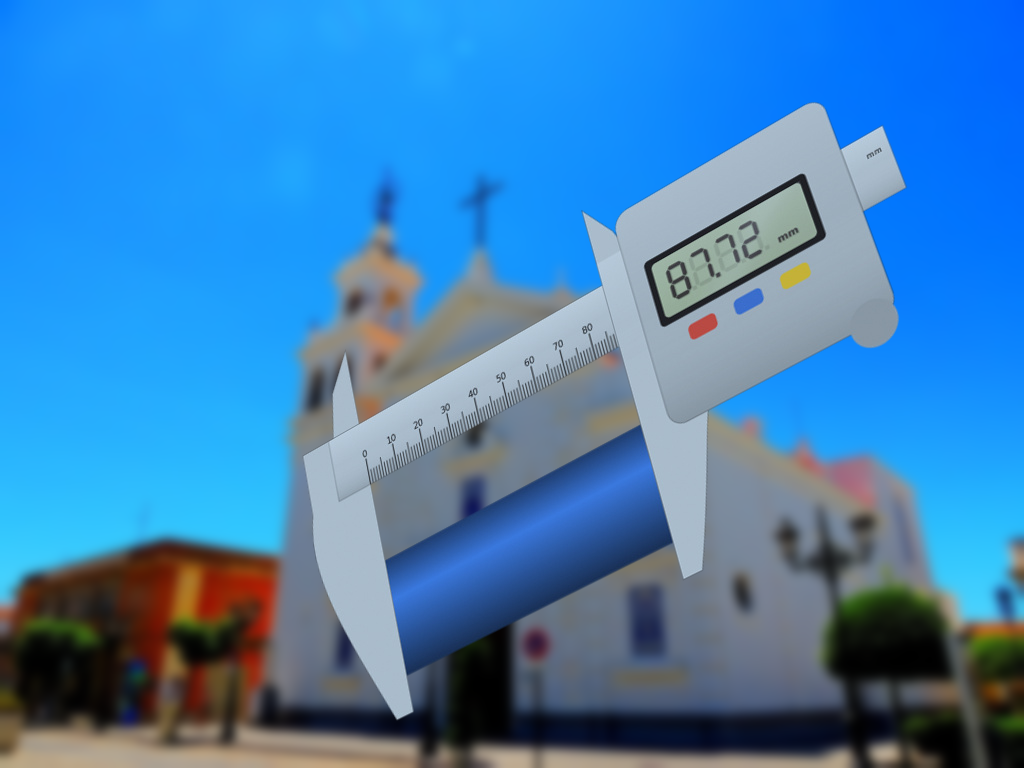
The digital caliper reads 87.72 mm
